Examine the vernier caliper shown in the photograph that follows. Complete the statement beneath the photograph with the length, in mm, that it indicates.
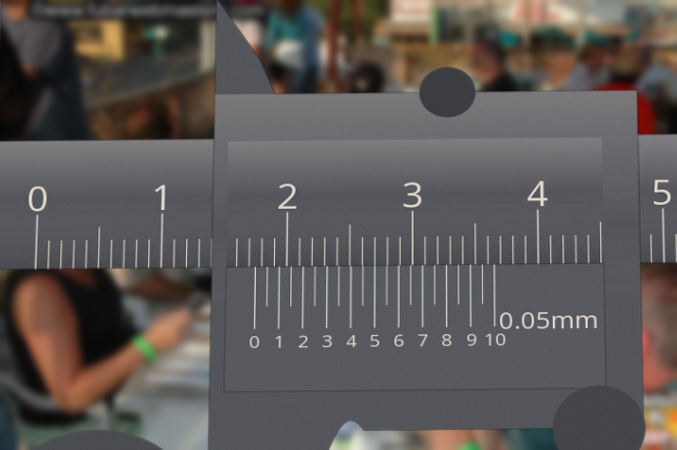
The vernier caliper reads 17.5 mm
